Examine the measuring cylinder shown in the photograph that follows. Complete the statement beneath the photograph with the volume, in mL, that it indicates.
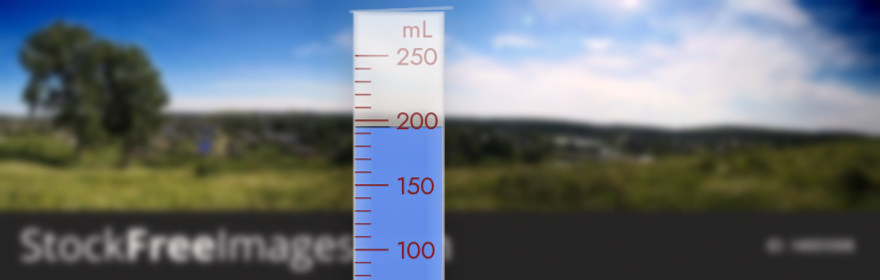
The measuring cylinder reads 195 mL
